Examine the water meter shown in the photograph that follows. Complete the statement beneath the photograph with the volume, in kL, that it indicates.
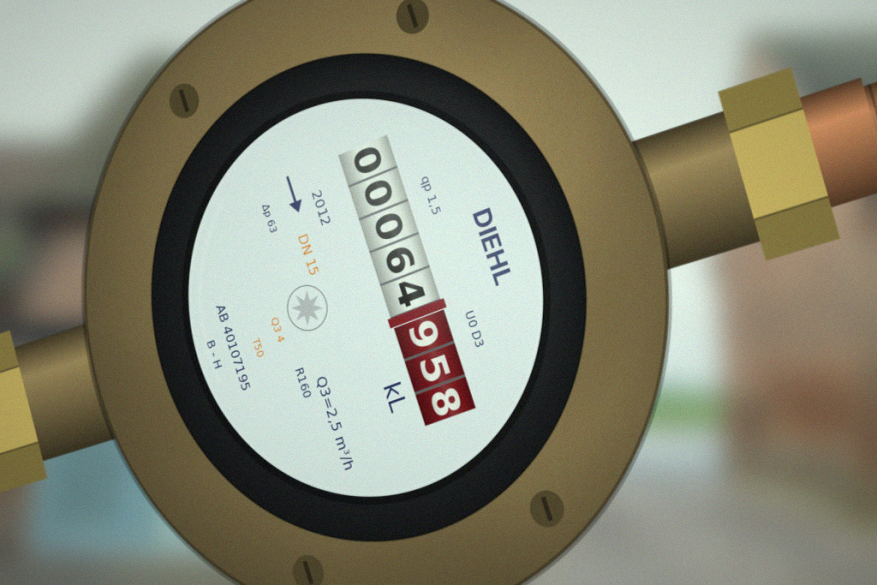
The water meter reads 64.958 kL
